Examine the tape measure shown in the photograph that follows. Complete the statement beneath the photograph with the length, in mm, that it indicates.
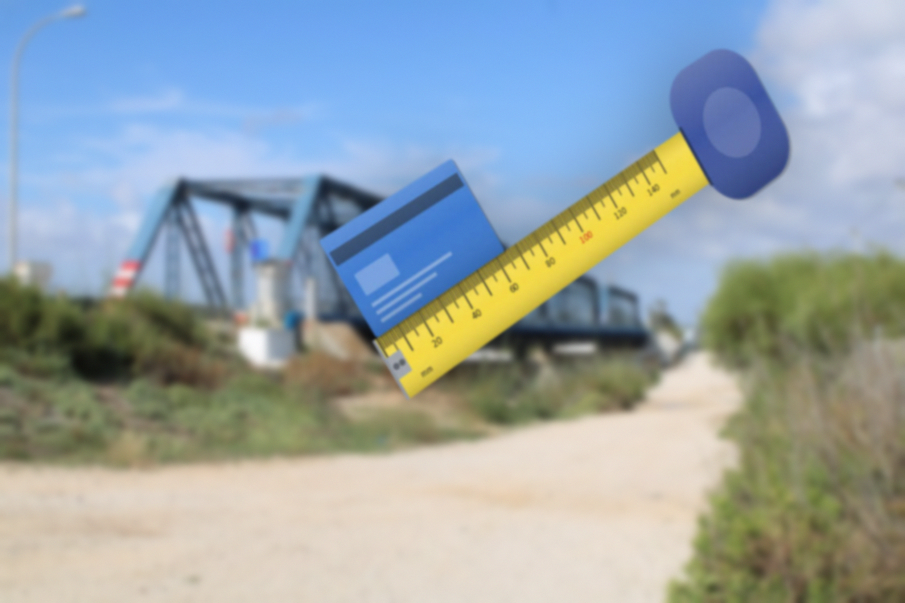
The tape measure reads 65 mm
